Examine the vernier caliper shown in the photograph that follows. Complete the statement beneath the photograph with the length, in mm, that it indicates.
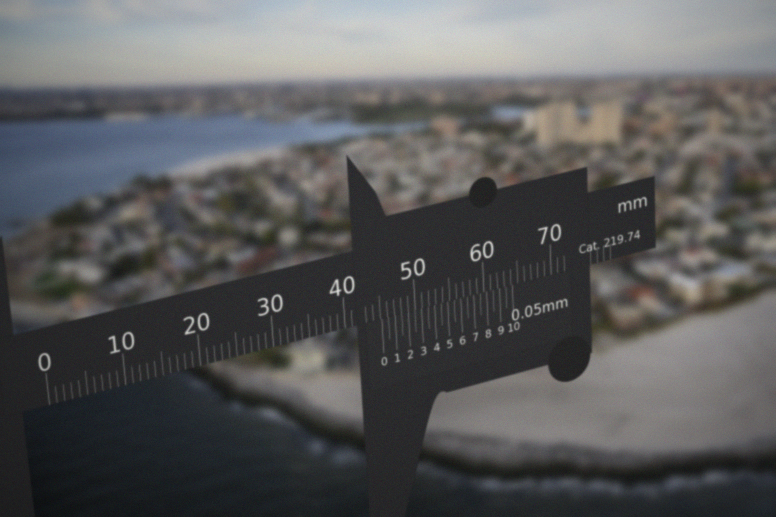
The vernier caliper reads 45.2 mm
